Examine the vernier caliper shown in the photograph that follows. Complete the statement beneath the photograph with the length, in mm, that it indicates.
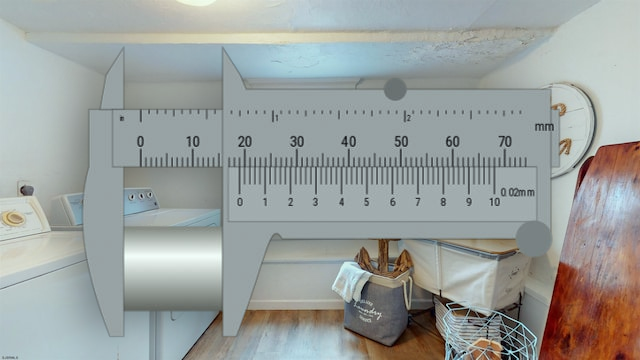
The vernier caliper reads 19.0 mm
